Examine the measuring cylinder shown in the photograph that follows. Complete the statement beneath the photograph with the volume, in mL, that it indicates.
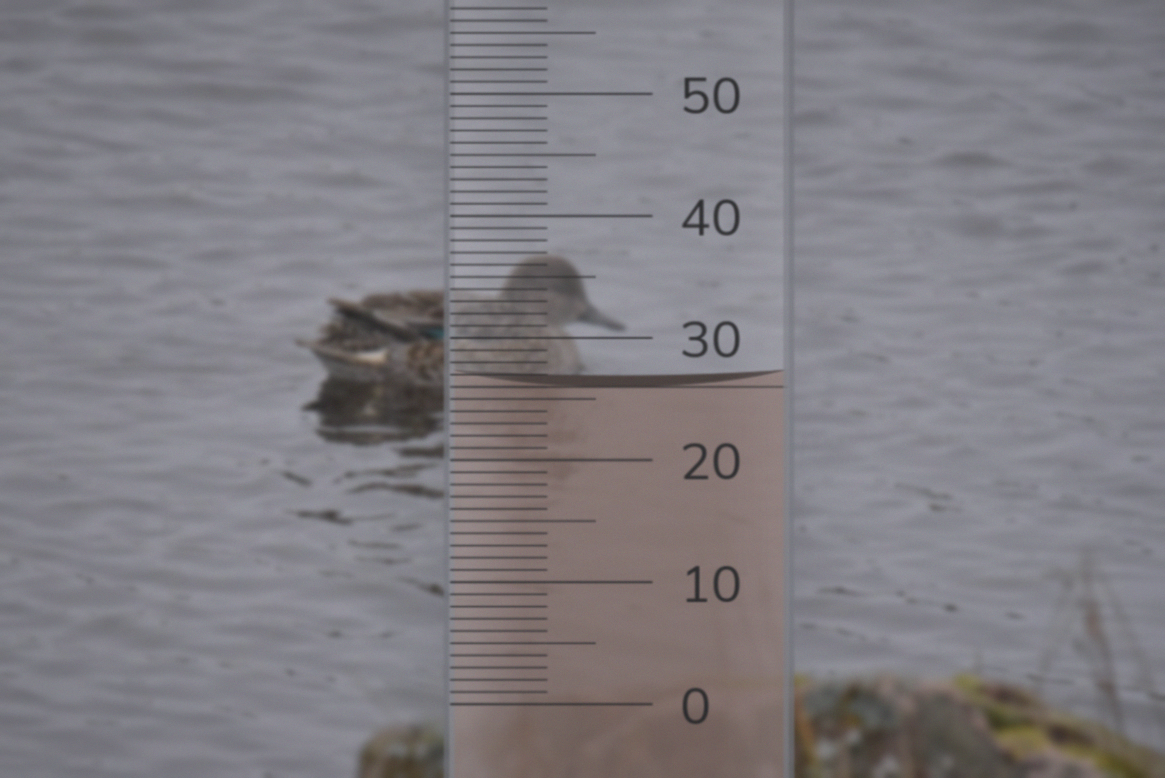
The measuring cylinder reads 26 mL
